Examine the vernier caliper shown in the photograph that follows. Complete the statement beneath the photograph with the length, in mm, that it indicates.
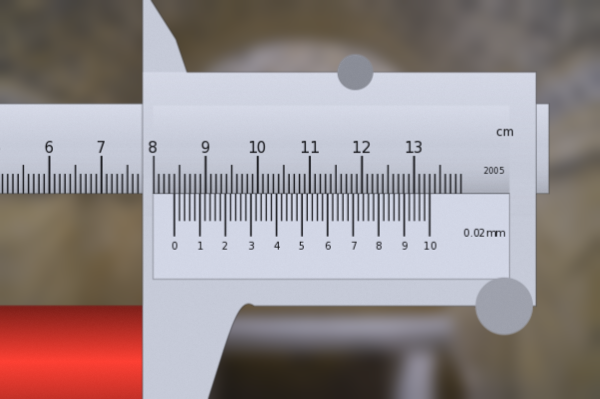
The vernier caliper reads 84.0 mm
